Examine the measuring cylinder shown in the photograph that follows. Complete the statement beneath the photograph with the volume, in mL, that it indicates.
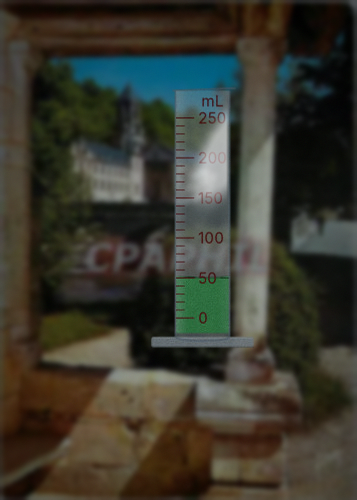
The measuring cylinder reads 50 mL
